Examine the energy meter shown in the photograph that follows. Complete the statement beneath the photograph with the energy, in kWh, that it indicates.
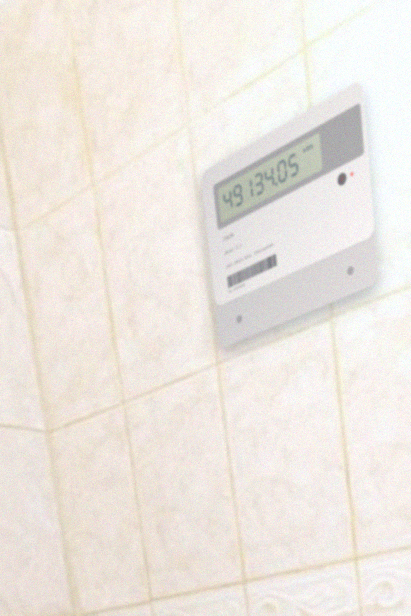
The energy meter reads 49134.05 kWh
